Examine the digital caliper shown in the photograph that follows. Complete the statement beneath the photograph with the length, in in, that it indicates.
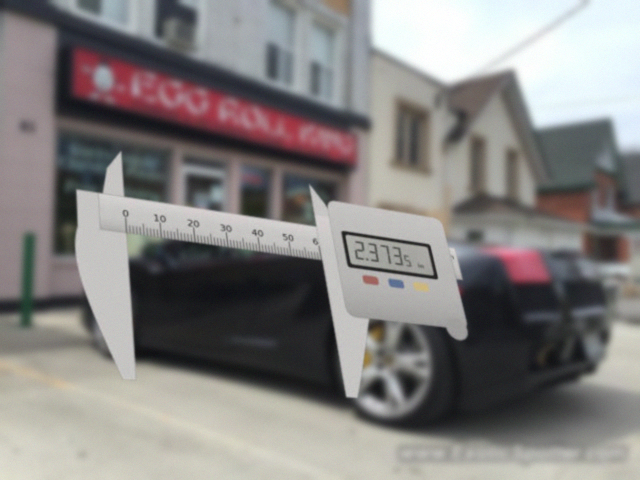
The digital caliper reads 2.3735 in
